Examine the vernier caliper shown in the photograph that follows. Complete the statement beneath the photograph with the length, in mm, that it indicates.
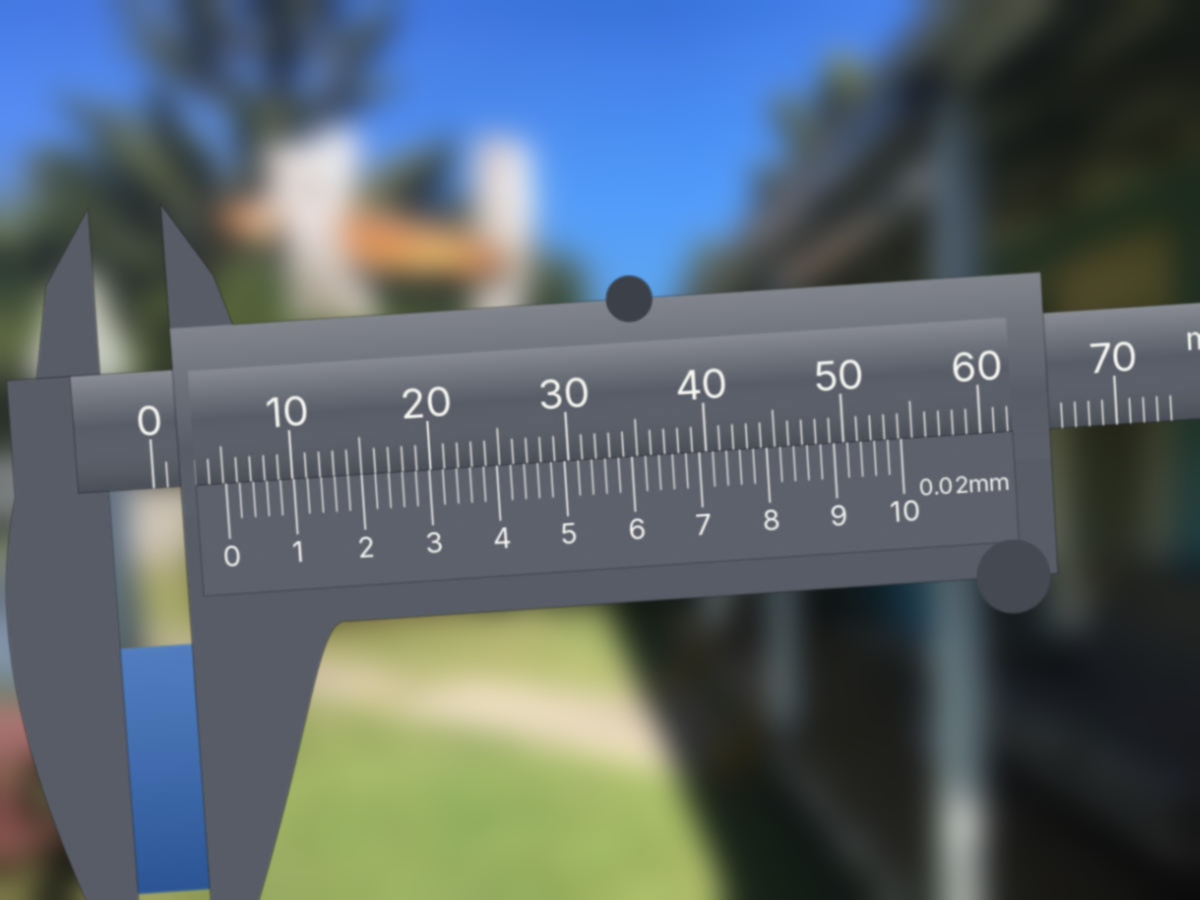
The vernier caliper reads 5.2 mm
